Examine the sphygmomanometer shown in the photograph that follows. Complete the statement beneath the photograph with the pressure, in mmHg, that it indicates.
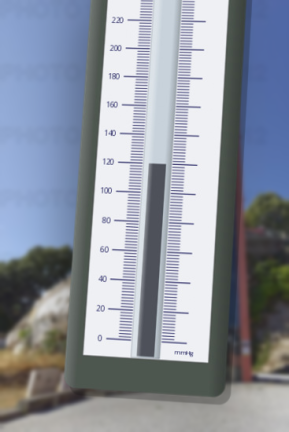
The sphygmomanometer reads 120 mmHg
